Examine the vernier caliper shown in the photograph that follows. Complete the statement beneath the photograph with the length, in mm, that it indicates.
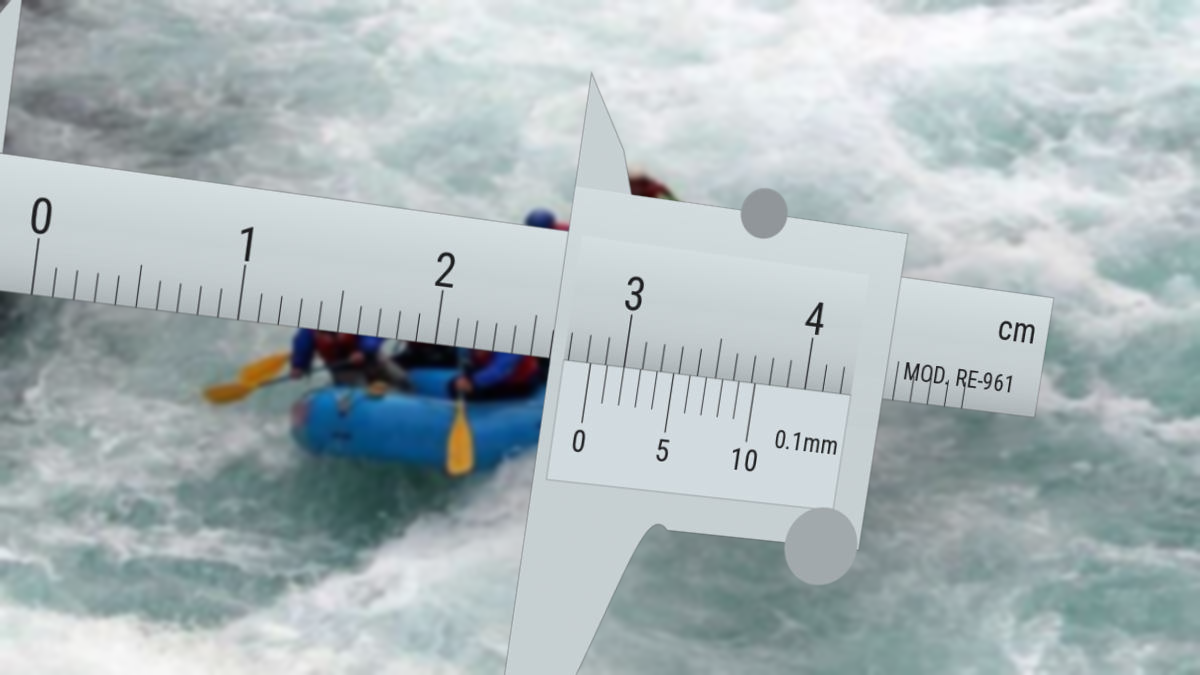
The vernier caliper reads 28.2 mm
